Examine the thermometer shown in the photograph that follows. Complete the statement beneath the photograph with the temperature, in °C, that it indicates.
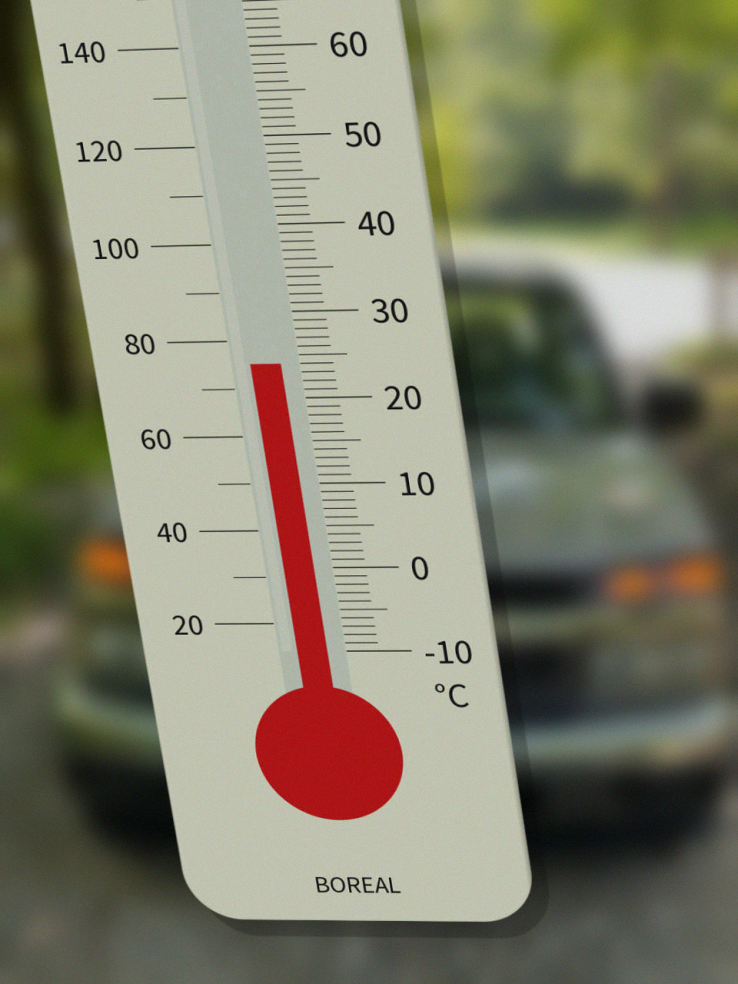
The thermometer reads 24 °C
